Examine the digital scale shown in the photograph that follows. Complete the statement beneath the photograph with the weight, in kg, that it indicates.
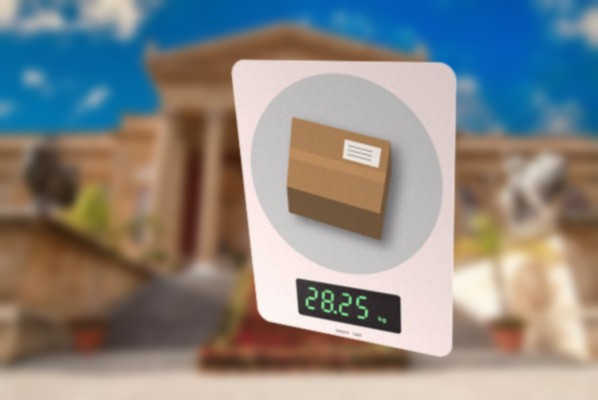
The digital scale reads 28.25 kg
